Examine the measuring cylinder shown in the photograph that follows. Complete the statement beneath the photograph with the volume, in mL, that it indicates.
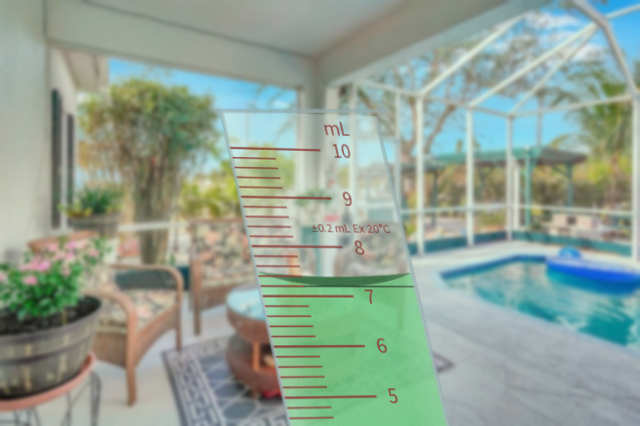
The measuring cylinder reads 7.2 mL
